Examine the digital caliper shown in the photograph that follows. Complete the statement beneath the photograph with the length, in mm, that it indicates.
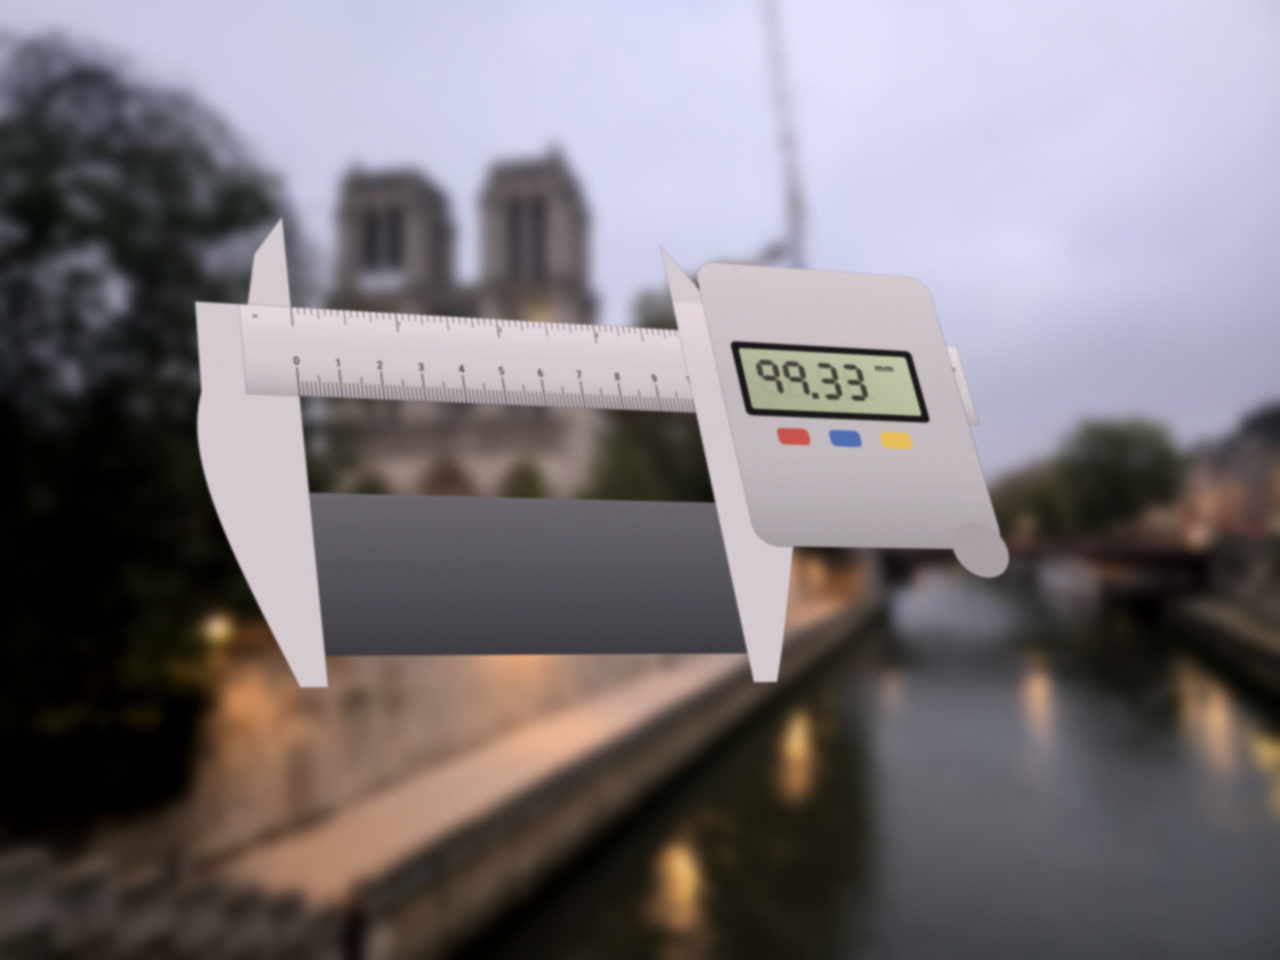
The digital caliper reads 99.33 mm
